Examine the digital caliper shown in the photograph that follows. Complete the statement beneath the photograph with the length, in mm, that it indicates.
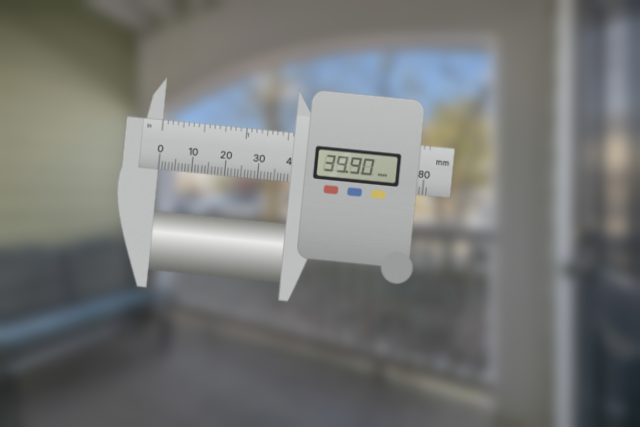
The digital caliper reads 39.90 mm
